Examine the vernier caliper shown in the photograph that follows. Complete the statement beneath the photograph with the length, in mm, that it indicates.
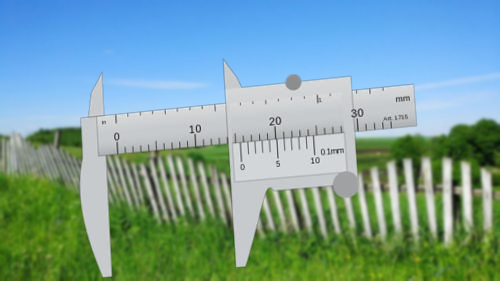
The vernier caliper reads 15.6 mm
